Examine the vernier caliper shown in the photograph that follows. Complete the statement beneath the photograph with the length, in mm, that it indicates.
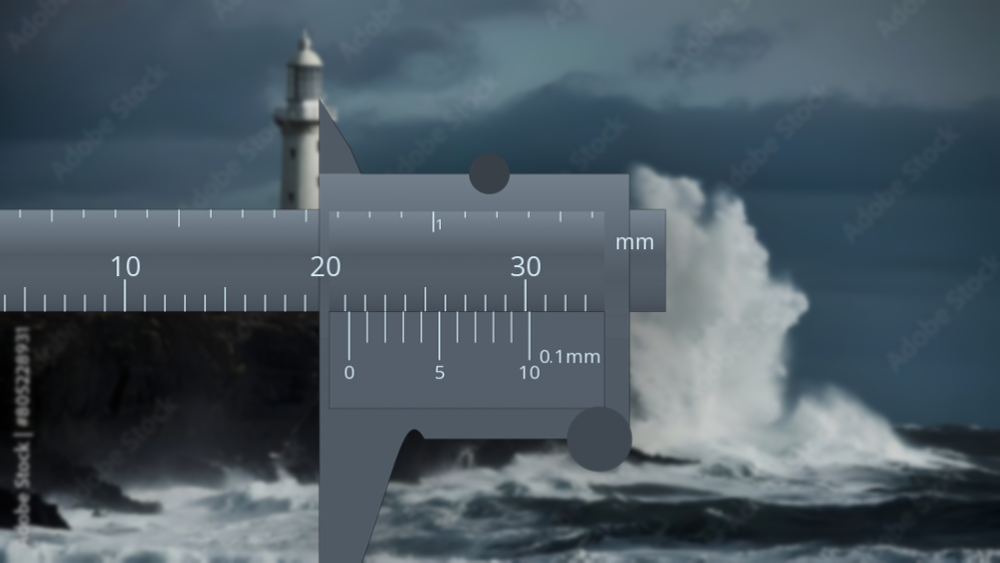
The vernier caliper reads 21.2 mm
